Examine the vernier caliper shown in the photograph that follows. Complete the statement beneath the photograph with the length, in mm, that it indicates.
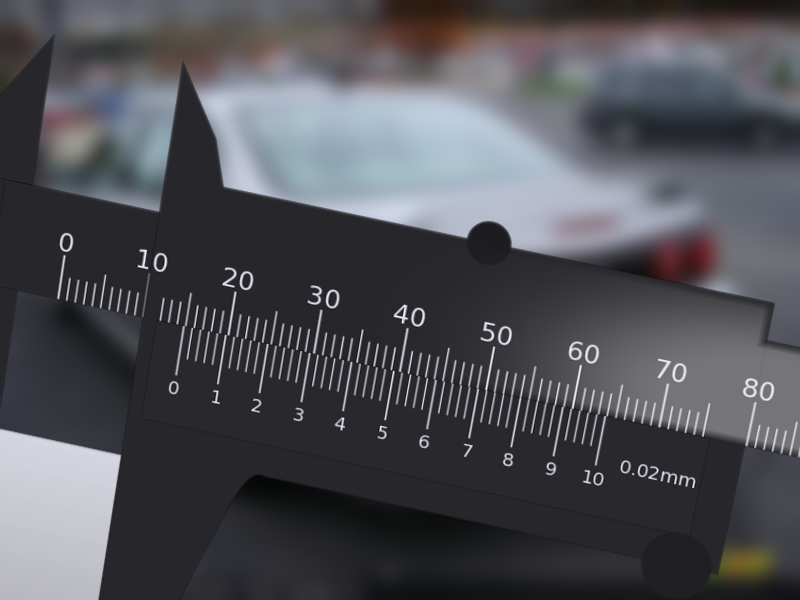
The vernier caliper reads 14.8 mm
